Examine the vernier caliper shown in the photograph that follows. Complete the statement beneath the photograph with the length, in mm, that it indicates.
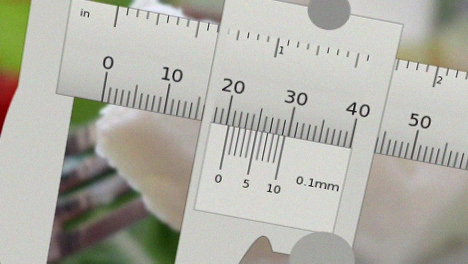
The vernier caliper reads 20.4 mm
